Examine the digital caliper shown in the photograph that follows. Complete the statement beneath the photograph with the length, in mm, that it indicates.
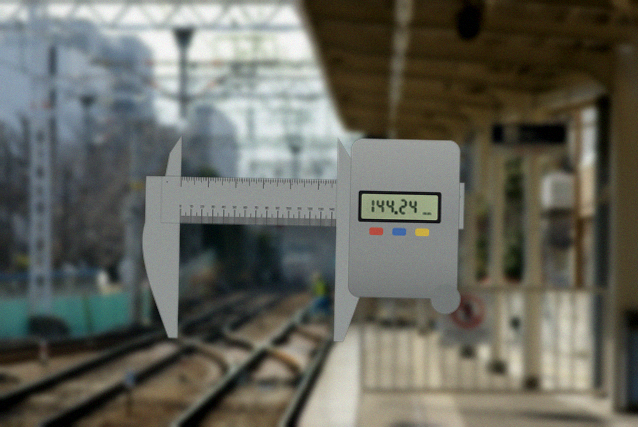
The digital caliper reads 144.24 mm
